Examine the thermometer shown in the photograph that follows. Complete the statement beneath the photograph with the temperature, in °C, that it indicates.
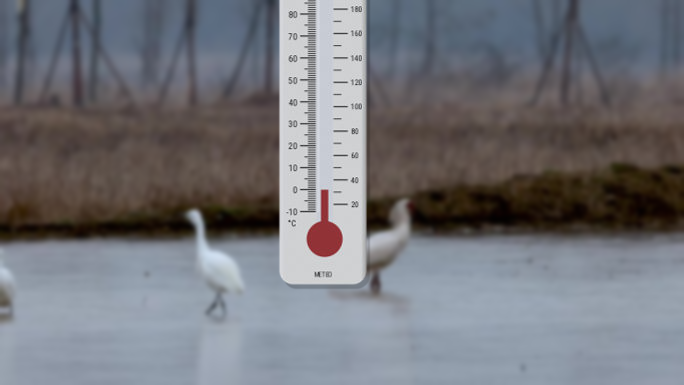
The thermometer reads 0 °C
